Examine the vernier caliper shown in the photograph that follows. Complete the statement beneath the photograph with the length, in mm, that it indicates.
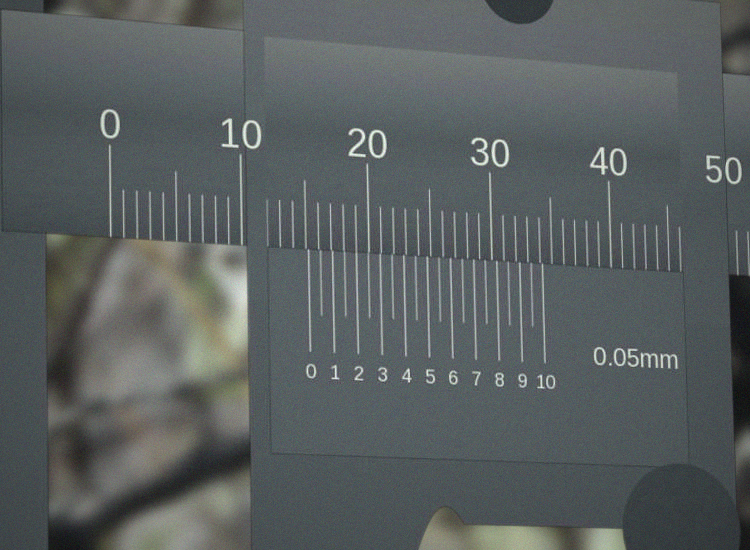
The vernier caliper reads 15.2 mm
